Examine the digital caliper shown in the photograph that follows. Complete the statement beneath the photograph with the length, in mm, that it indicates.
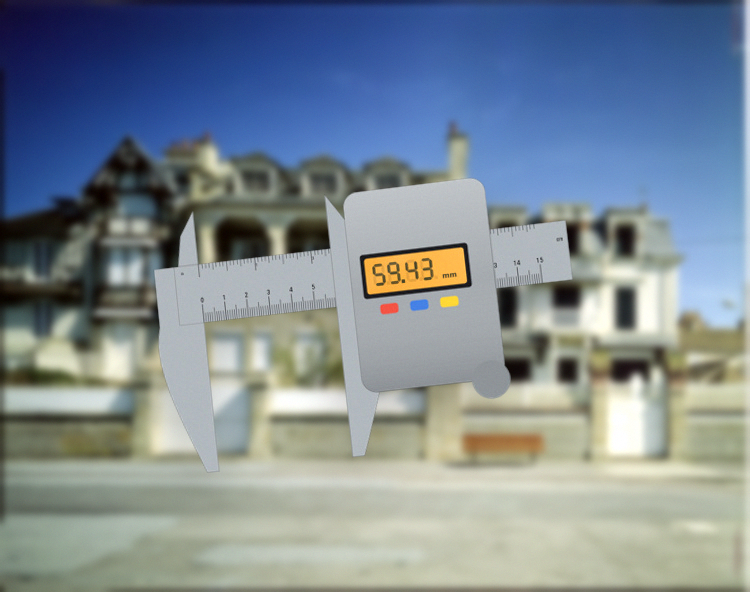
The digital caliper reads 59.43 mm
